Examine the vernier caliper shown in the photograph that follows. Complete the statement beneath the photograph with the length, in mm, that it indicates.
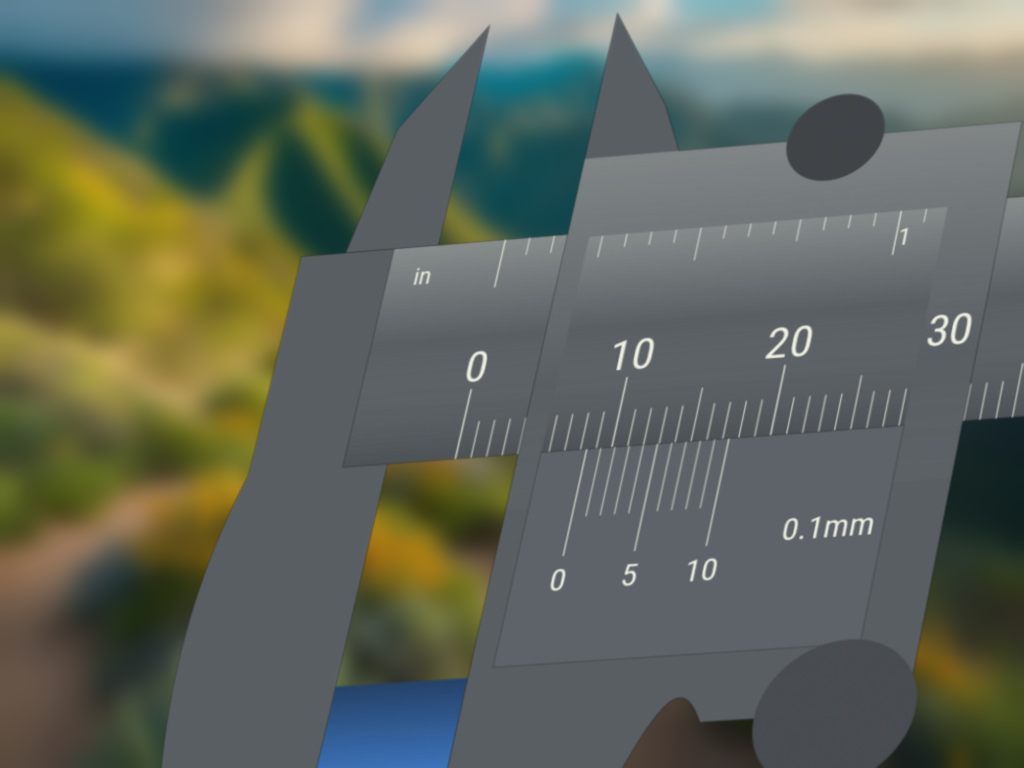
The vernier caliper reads 8.4 mm
